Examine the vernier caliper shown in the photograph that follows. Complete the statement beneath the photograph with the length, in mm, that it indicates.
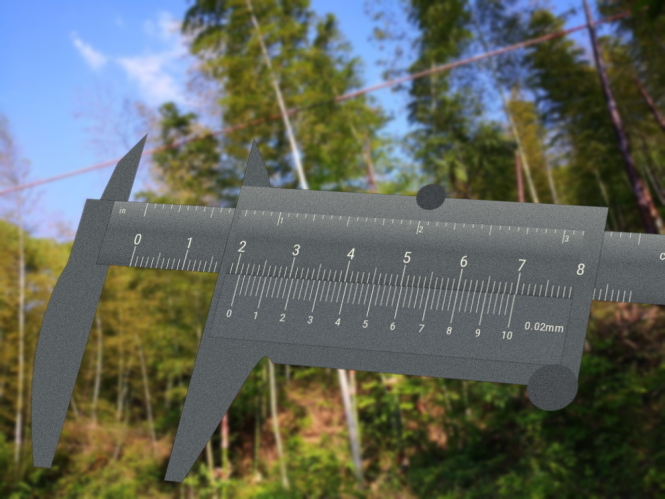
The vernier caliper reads 20.8 mm
